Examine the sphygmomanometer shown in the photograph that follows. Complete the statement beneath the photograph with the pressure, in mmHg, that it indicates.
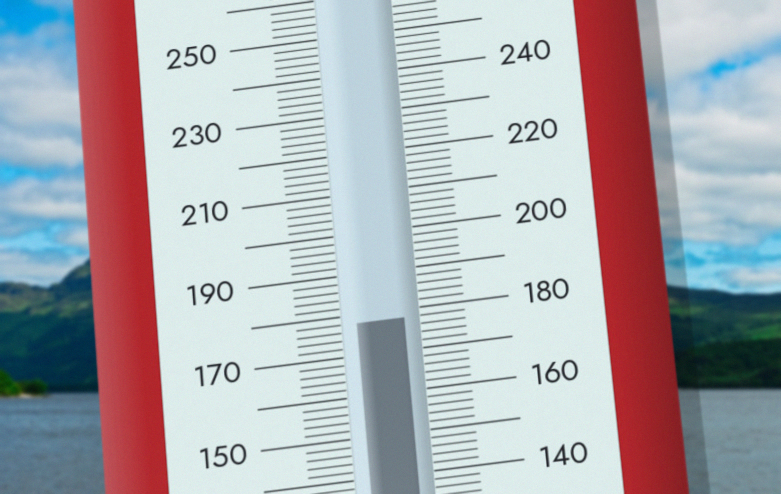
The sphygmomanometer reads 178 mmHg
